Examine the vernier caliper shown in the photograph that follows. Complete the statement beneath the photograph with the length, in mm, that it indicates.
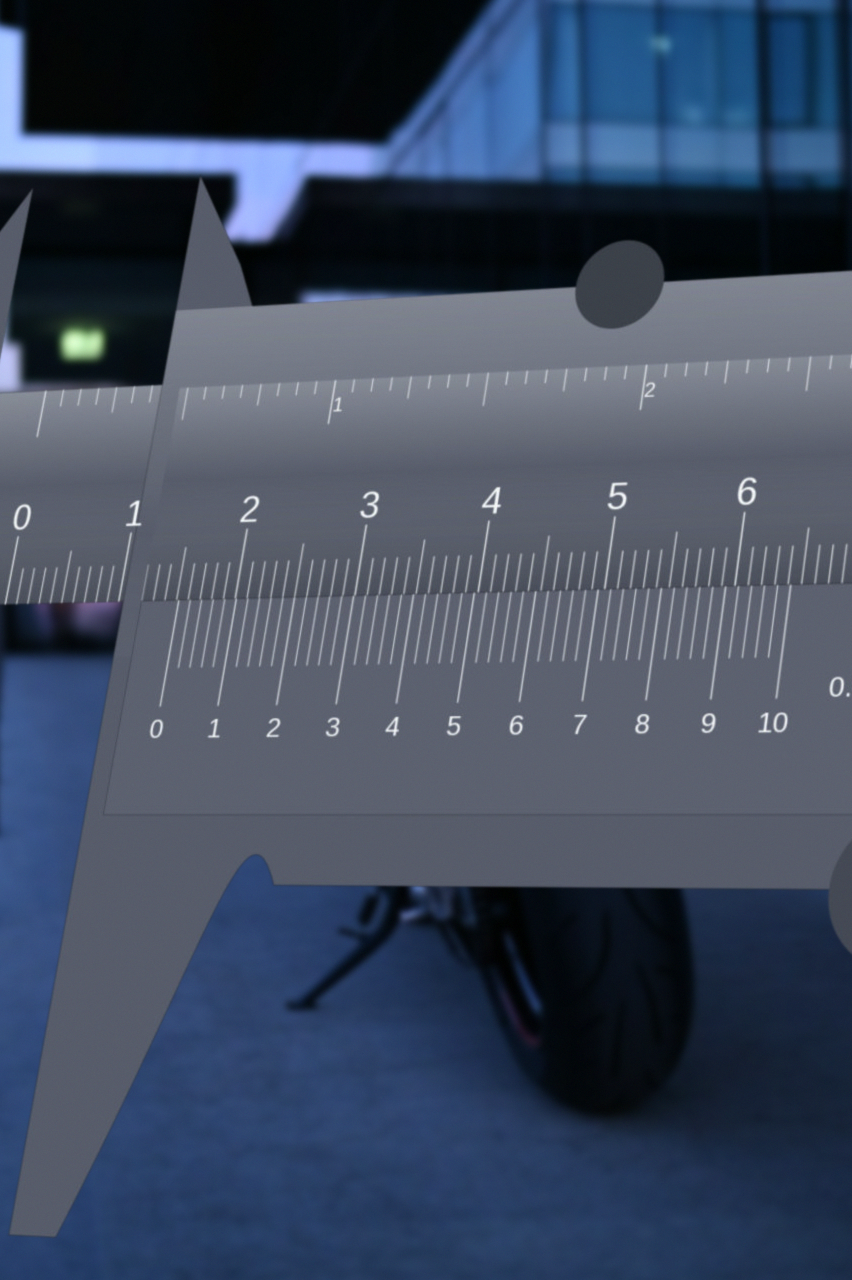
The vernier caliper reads 15.2 mm
